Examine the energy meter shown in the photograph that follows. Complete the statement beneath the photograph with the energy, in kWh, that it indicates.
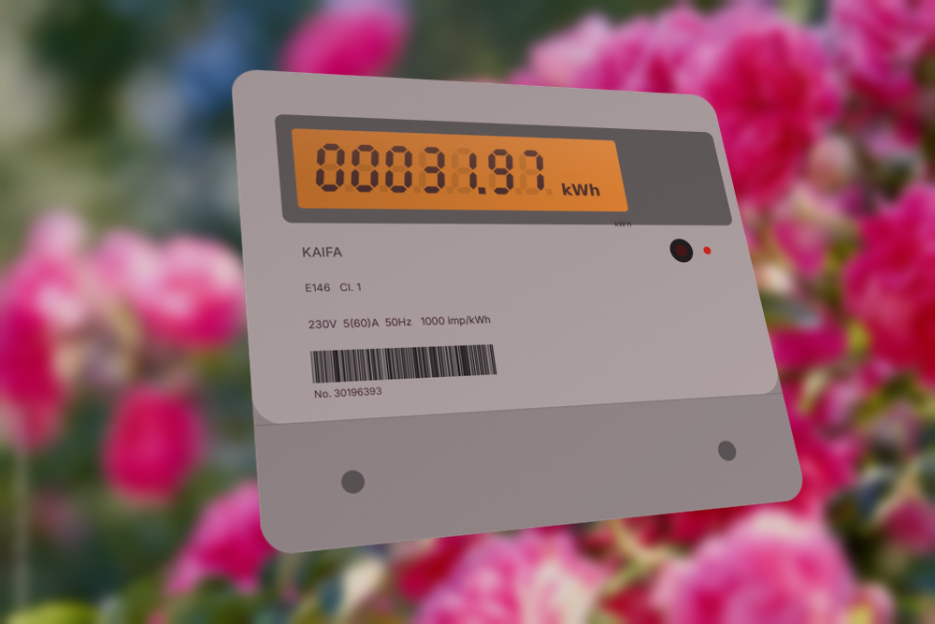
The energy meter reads 31.97 kWh
